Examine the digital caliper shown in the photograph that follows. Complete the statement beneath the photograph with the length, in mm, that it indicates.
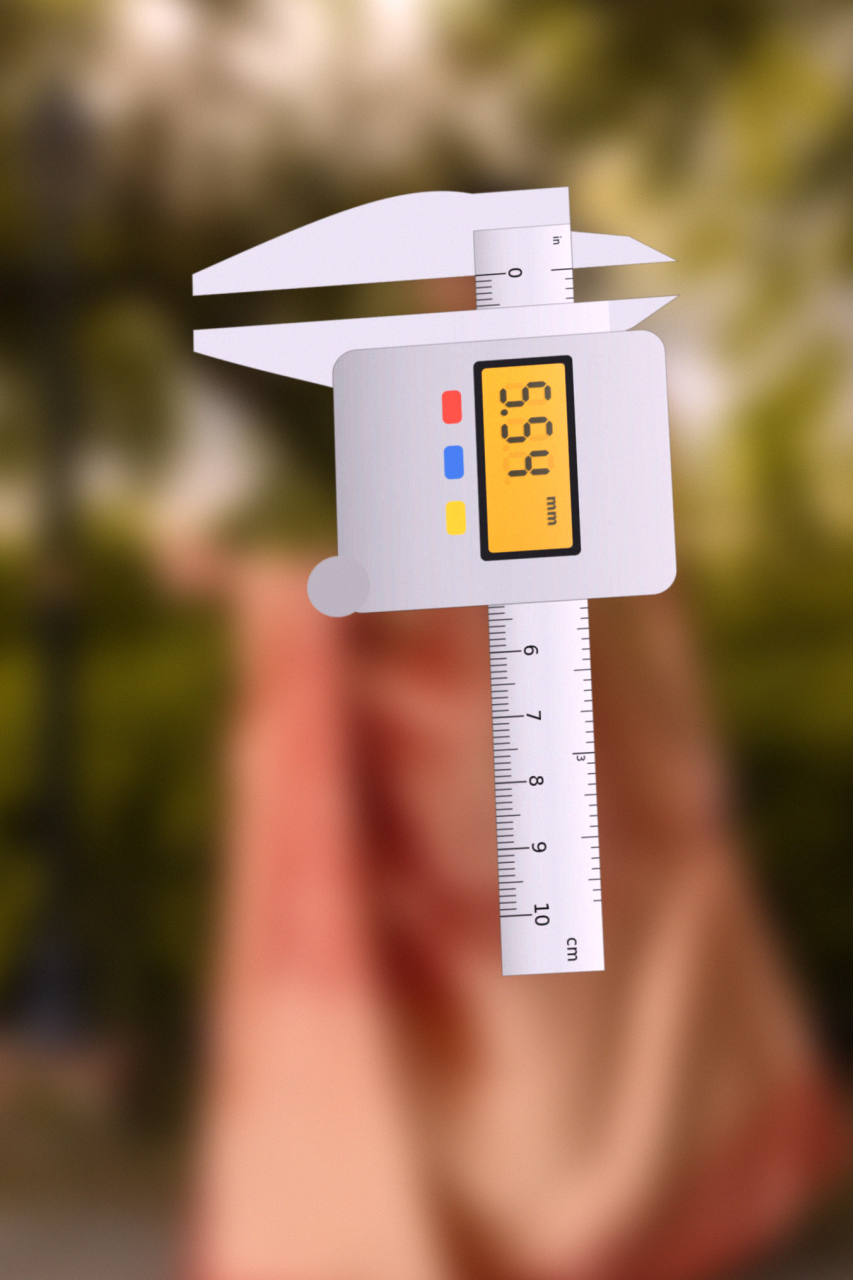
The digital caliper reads 5.54 mm
